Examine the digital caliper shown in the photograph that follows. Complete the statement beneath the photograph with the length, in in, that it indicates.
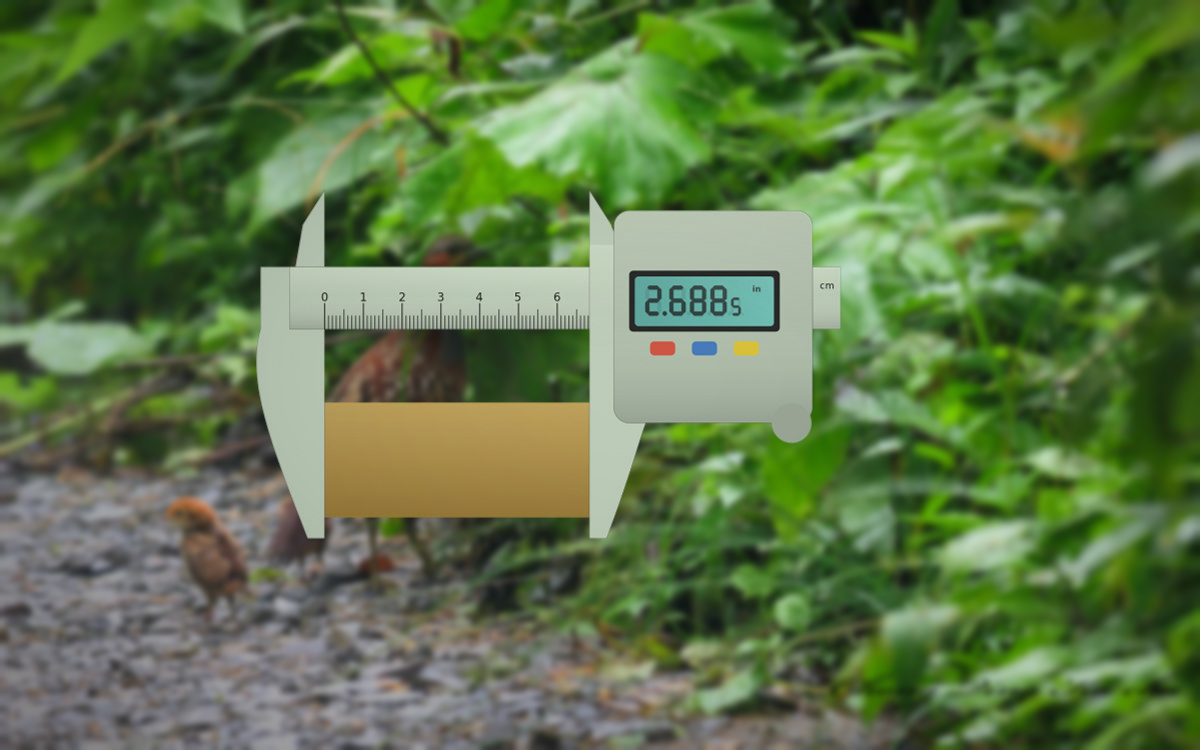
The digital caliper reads 2.6885 in
